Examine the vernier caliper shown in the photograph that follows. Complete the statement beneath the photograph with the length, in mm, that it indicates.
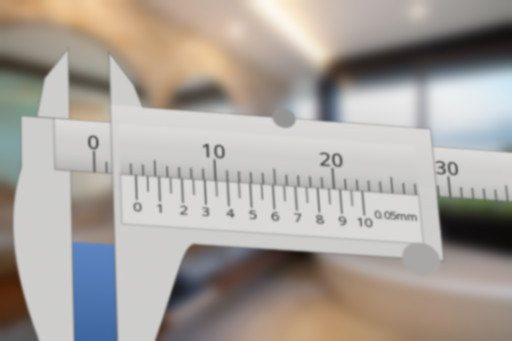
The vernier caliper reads 3.4 mm
